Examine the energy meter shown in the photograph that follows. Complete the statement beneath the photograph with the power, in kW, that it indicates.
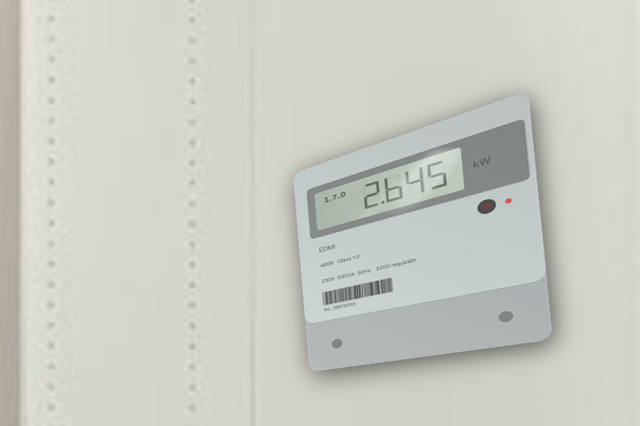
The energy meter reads 2.645 kW
